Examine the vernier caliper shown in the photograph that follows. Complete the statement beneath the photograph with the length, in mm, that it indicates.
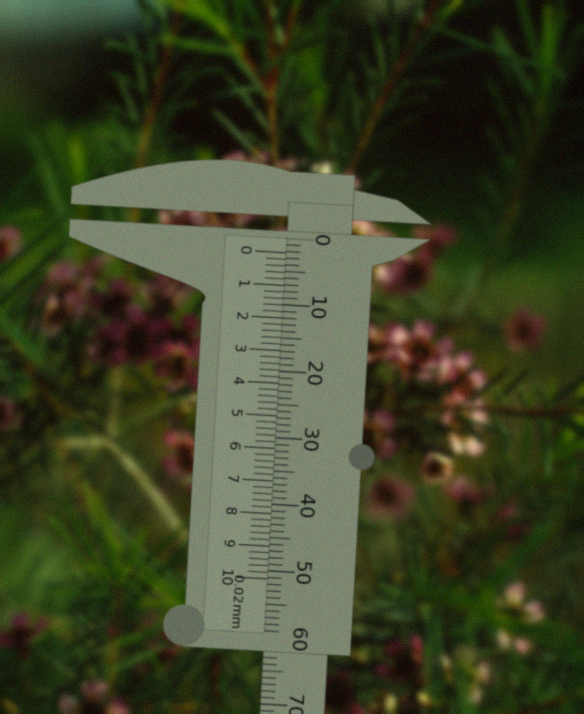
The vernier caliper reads 2.2 mm
